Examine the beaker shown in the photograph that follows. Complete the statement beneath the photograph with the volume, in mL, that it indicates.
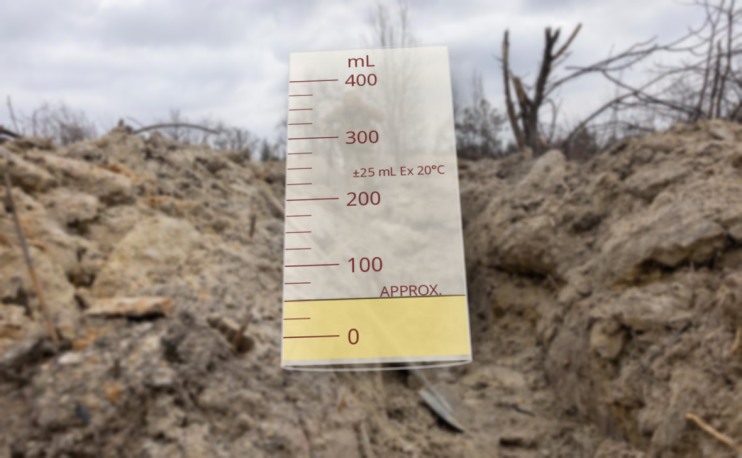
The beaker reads 50 mL
